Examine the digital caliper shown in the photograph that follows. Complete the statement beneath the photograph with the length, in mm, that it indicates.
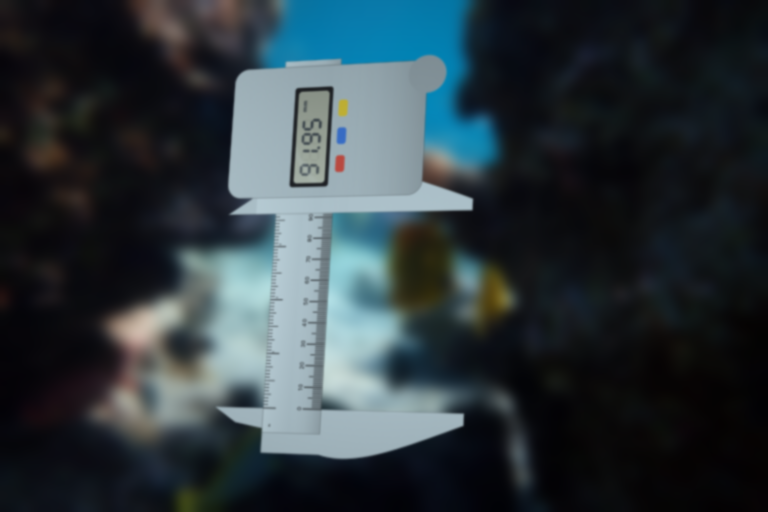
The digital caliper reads 91.95 mm
